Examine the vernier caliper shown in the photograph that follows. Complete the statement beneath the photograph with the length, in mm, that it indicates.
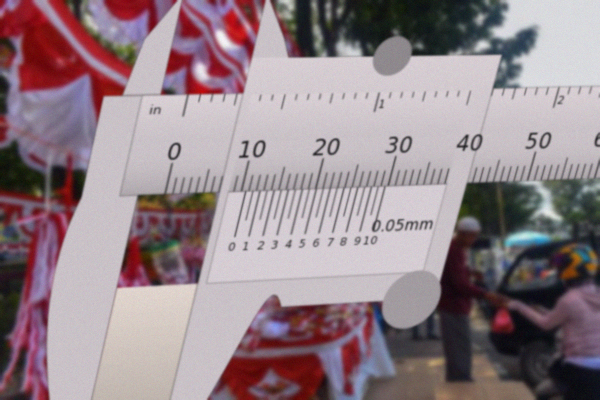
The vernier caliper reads 10.6 mm
